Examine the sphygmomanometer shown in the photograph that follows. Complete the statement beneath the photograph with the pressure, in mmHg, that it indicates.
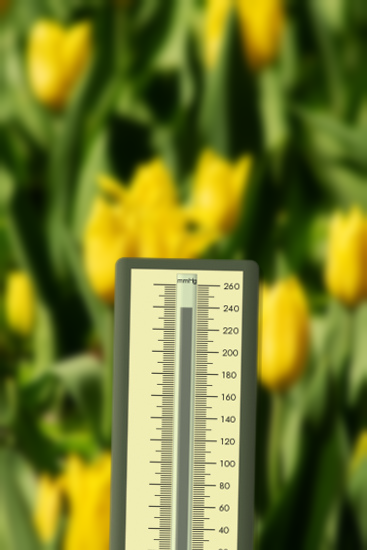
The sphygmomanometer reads 240 mmHg
